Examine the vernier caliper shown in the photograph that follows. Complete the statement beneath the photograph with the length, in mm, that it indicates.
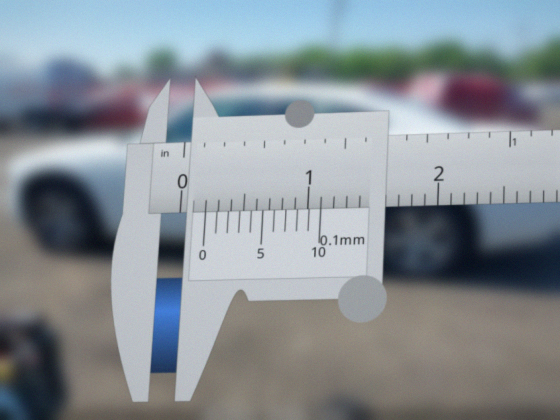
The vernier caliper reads 2.0 mm
